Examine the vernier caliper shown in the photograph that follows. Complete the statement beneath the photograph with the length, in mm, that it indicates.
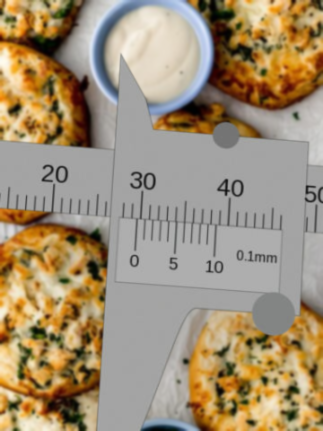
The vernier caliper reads 29.6 mm
